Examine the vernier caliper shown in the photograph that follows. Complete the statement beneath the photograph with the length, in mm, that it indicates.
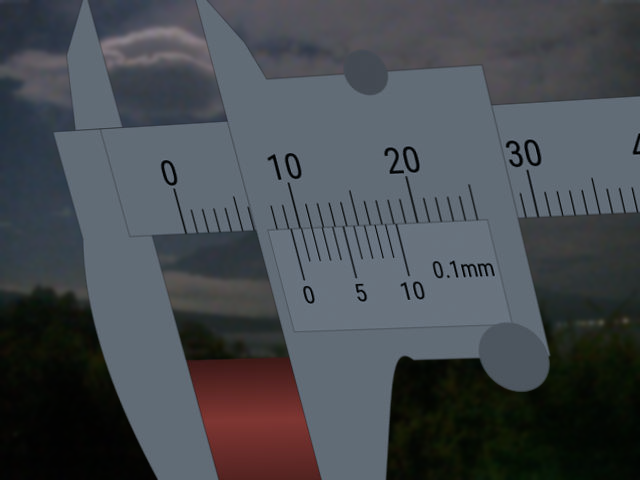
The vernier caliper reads 9.2 mm
